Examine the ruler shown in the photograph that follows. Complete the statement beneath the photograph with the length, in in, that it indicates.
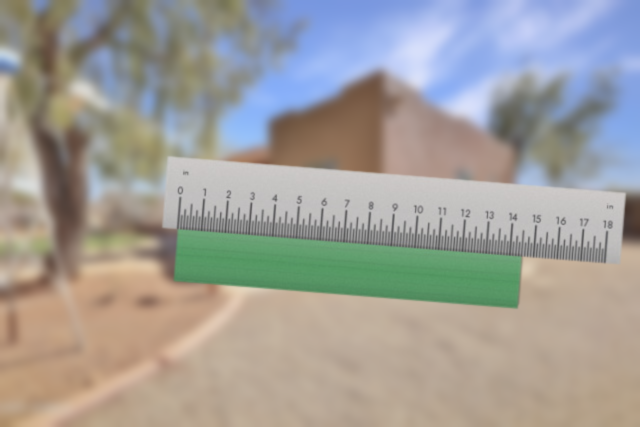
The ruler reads 14.5 in
